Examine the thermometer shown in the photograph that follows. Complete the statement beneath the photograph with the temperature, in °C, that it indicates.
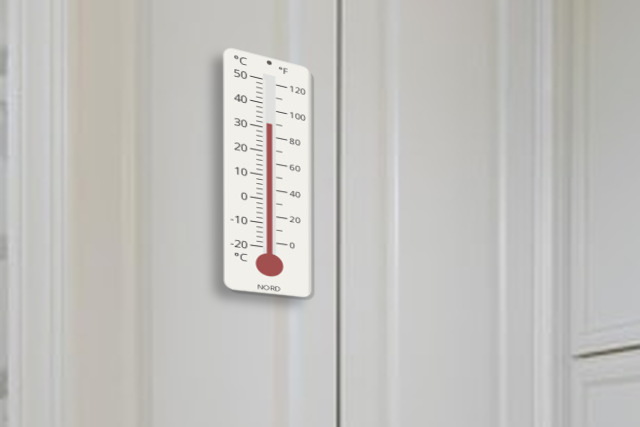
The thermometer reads 32 °C
